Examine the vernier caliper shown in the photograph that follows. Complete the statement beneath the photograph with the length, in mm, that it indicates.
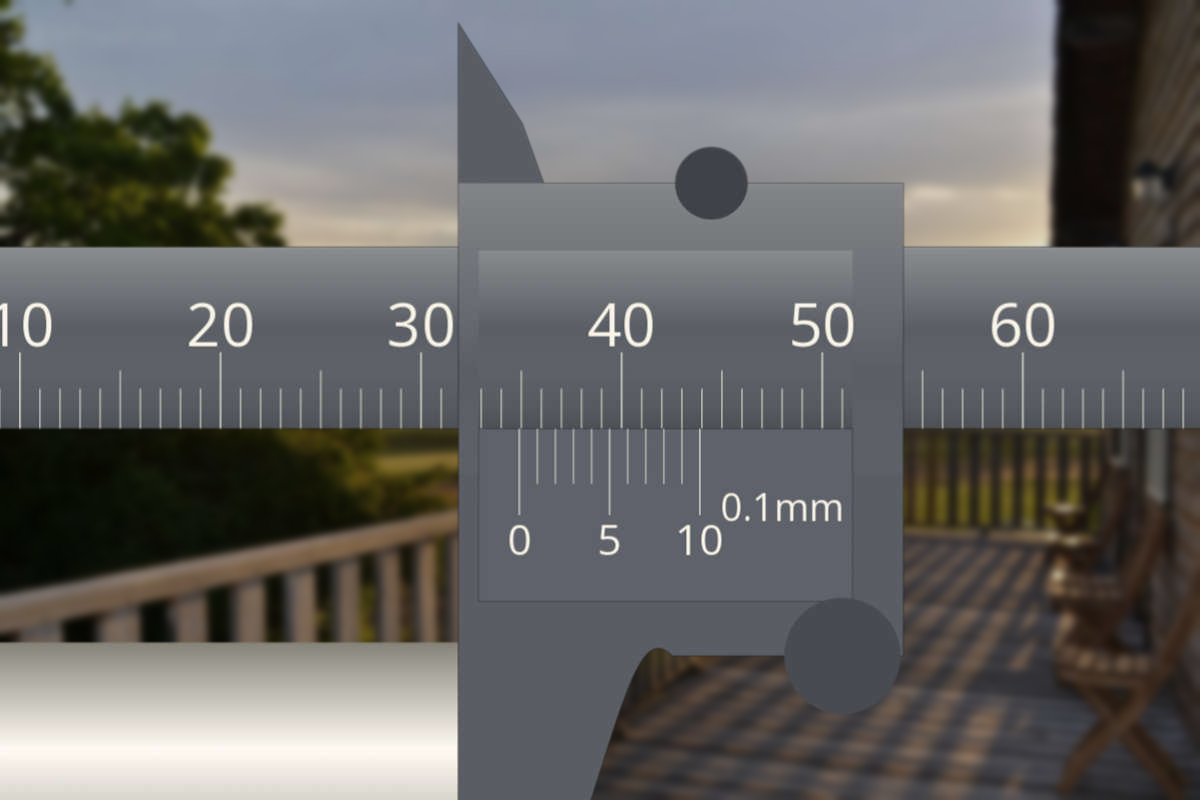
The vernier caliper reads 34.9 mm
